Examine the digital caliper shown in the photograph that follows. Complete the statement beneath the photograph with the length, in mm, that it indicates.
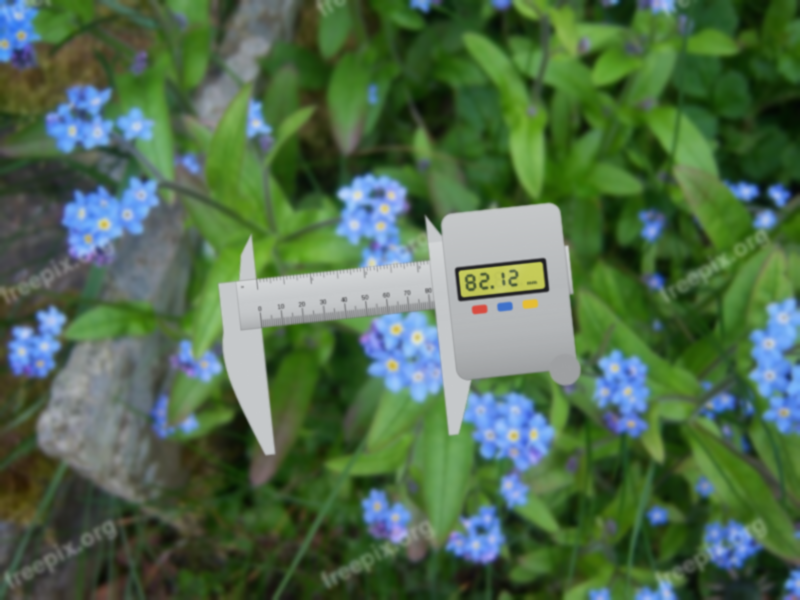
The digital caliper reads 82.12 mm
